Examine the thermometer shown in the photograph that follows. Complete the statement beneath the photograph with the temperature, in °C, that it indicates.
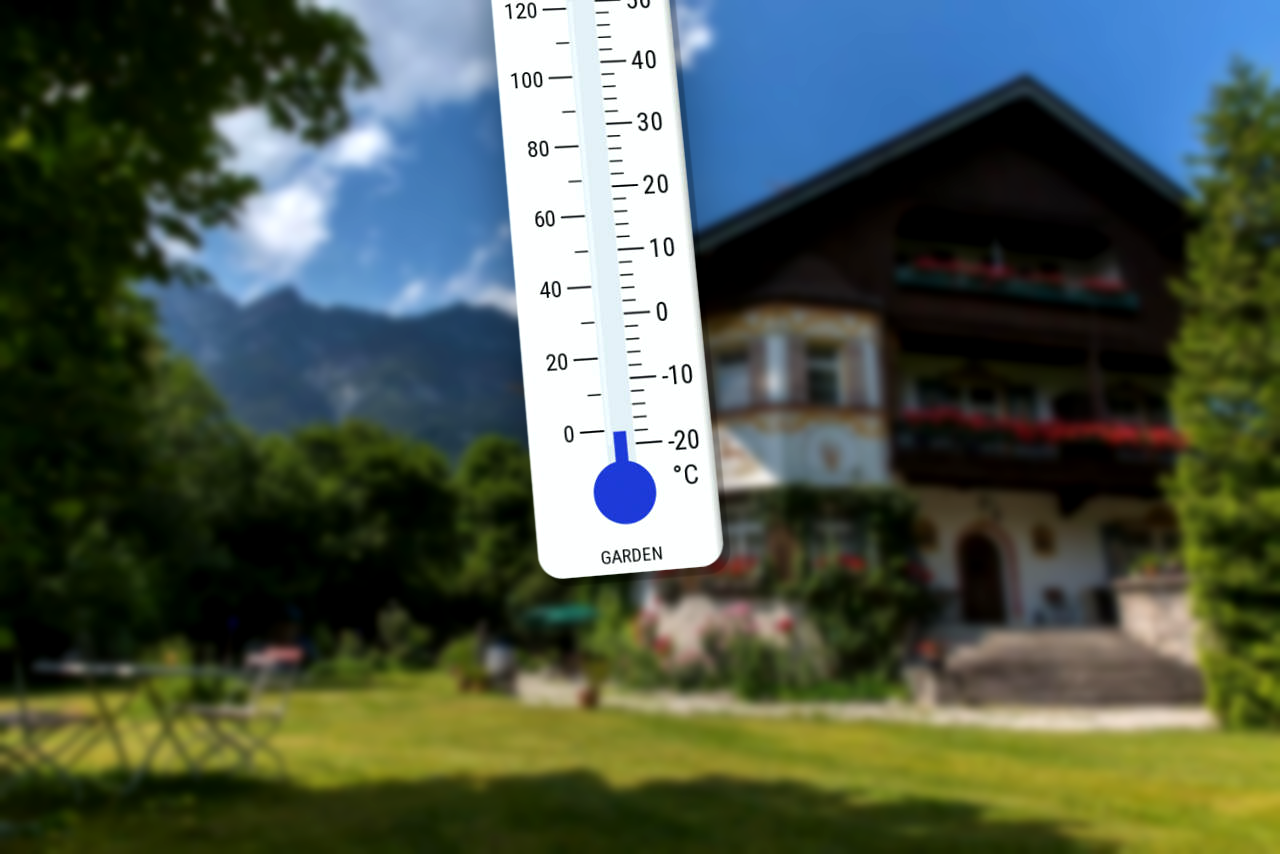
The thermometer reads -18 °C
